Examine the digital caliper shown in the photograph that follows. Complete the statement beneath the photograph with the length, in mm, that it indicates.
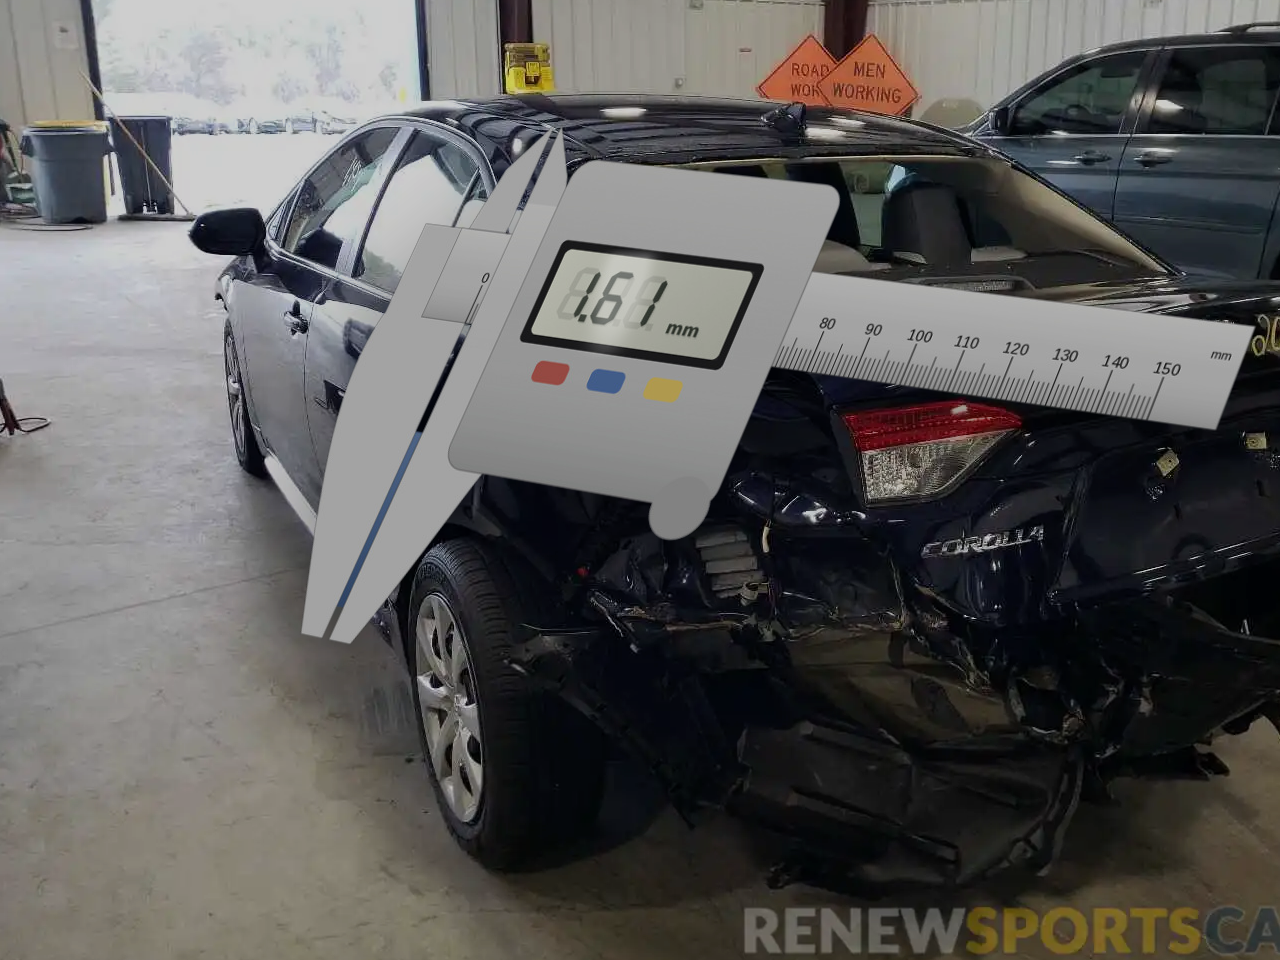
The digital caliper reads 1.61 mm
